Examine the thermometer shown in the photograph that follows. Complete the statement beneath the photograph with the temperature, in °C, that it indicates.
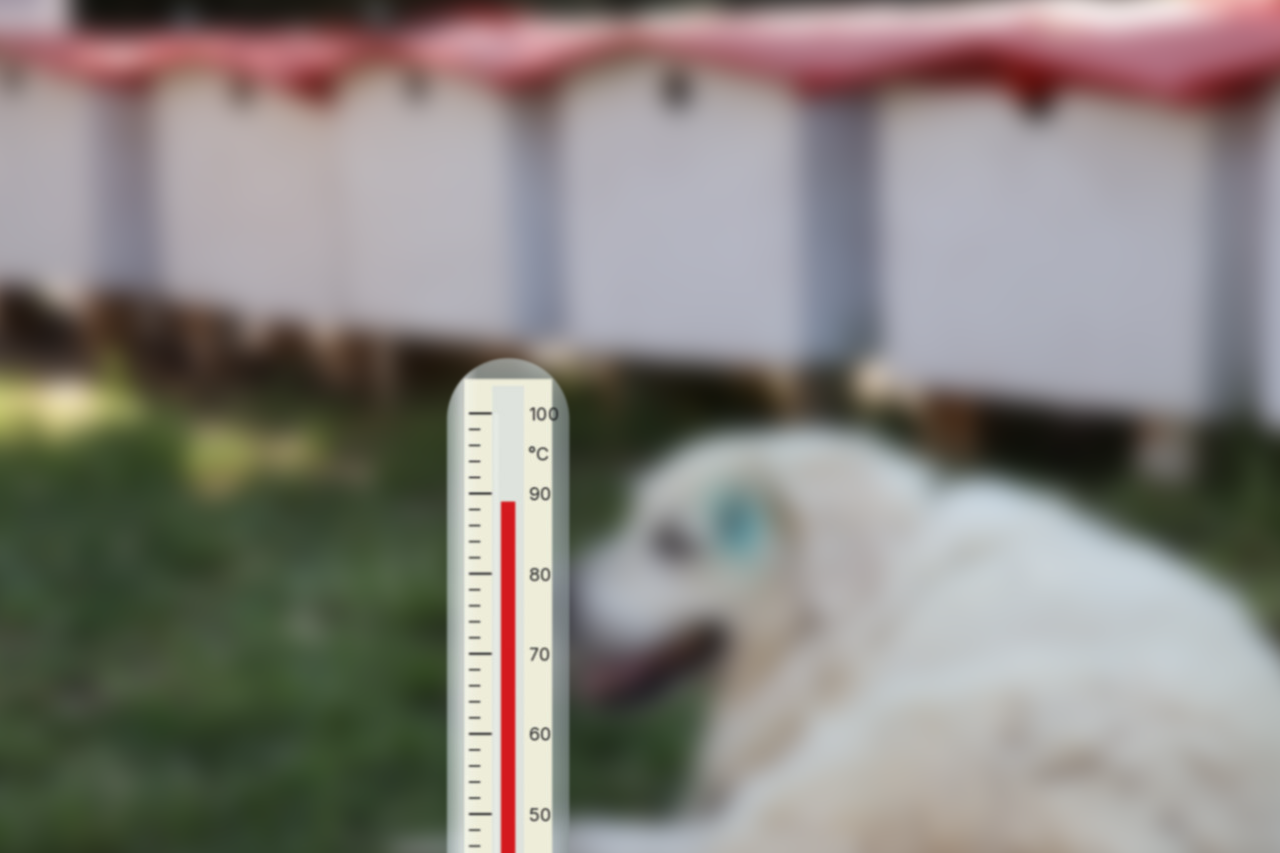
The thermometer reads 89 °C
